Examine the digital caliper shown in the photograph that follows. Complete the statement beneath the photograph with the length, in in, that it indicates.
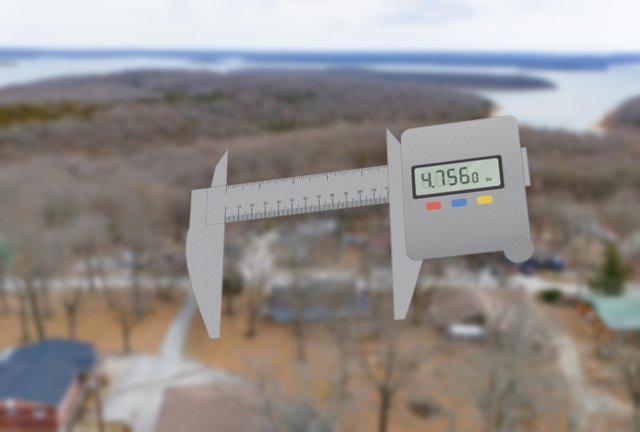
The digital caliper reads 4.7560 in
